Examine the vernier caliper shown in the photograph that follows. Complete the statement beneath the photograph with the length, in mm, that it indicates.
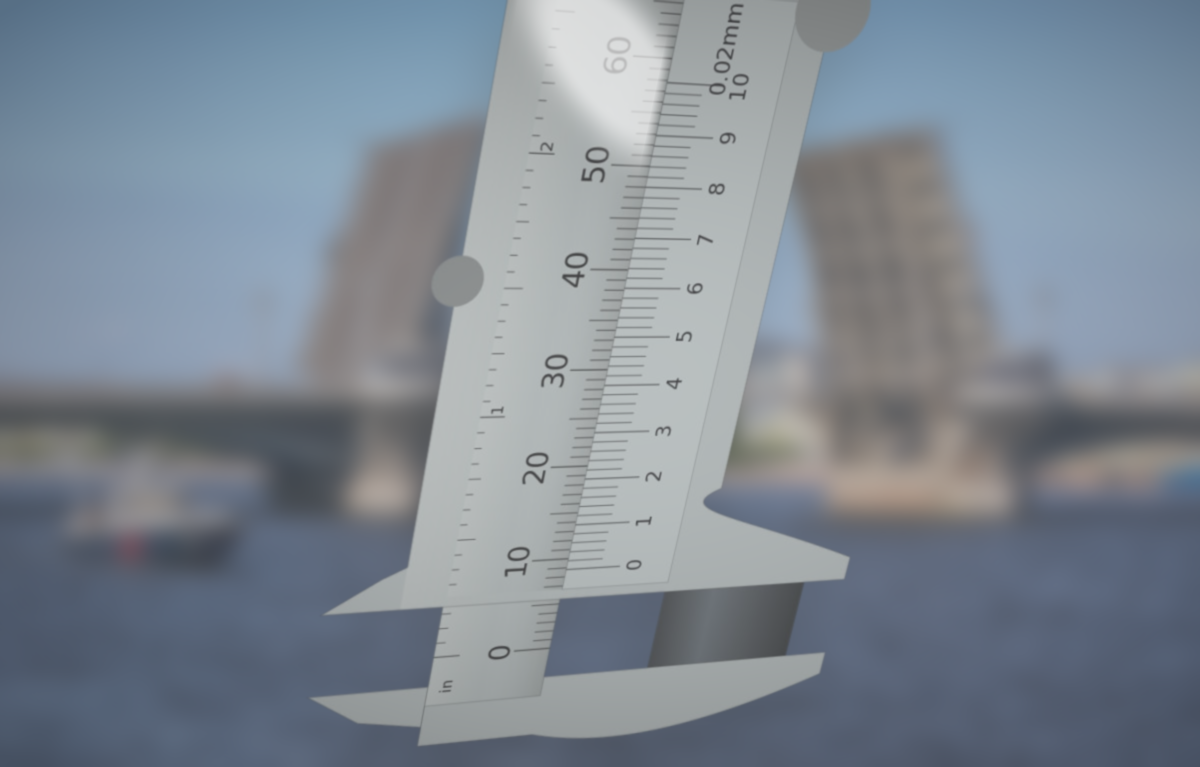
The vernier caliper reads 8.8 mm
